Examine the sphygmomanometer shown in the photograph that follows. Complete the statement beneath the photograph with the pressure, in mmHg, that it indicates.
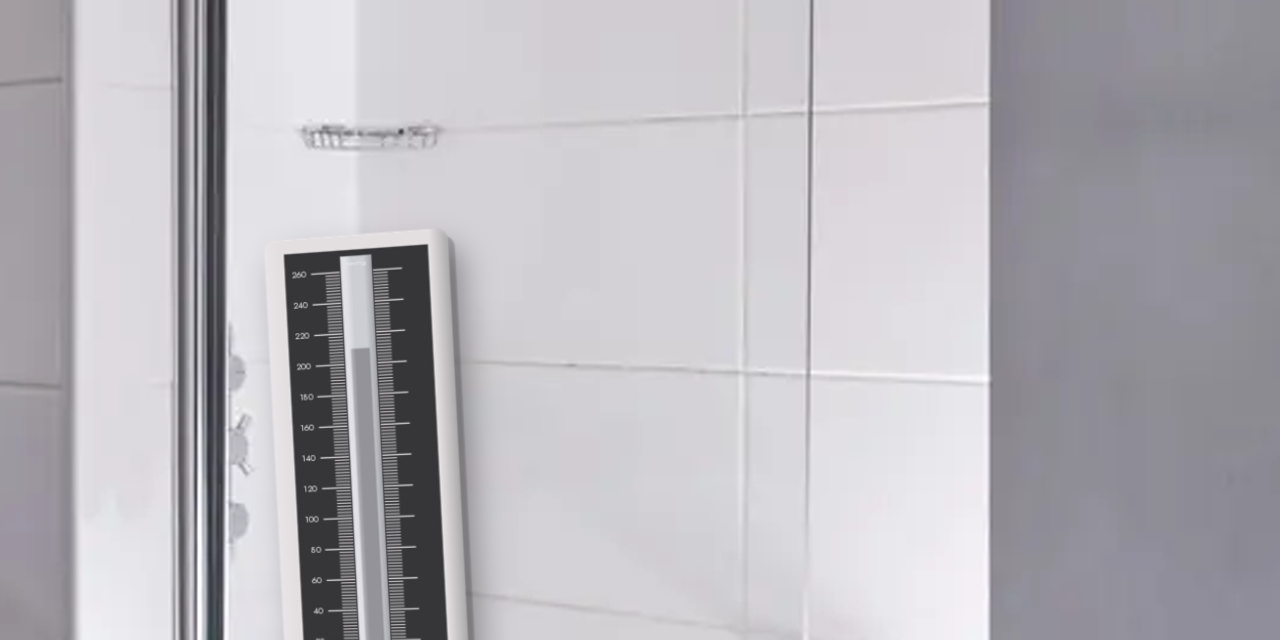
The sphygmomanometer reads 210 mmHg
